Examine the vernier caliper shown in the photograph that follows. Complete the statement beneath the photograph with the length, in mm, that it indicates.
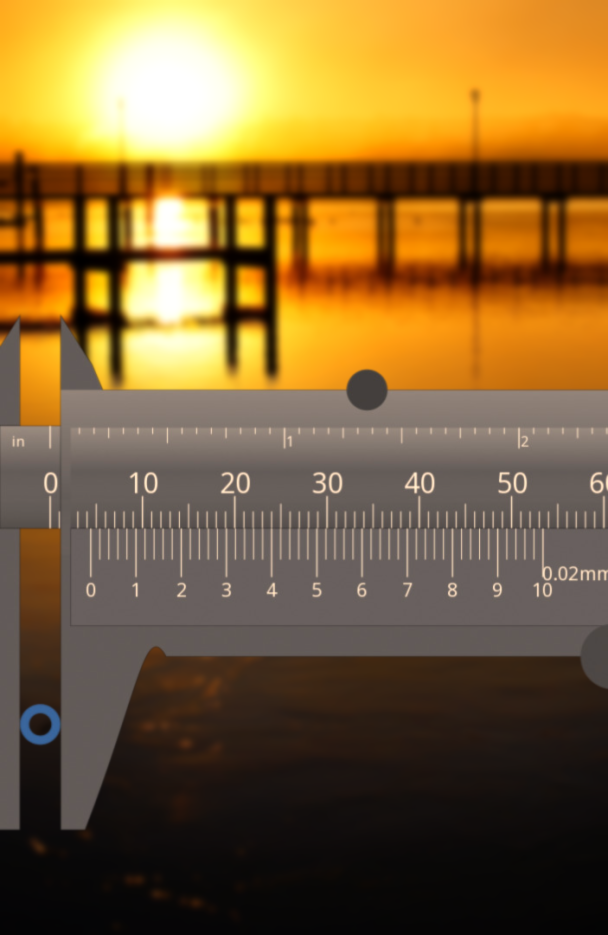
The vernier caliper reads 4.4 mm
